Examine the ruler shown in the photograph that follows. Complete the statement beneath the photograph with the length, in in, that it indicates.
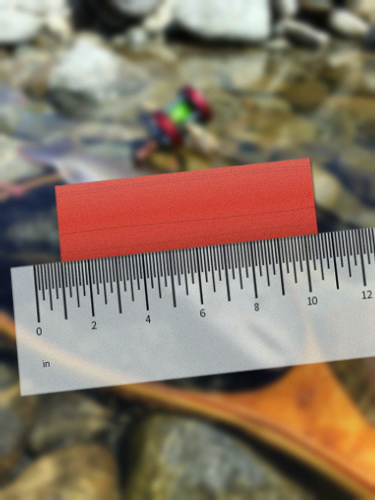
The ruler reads 9.5 in
